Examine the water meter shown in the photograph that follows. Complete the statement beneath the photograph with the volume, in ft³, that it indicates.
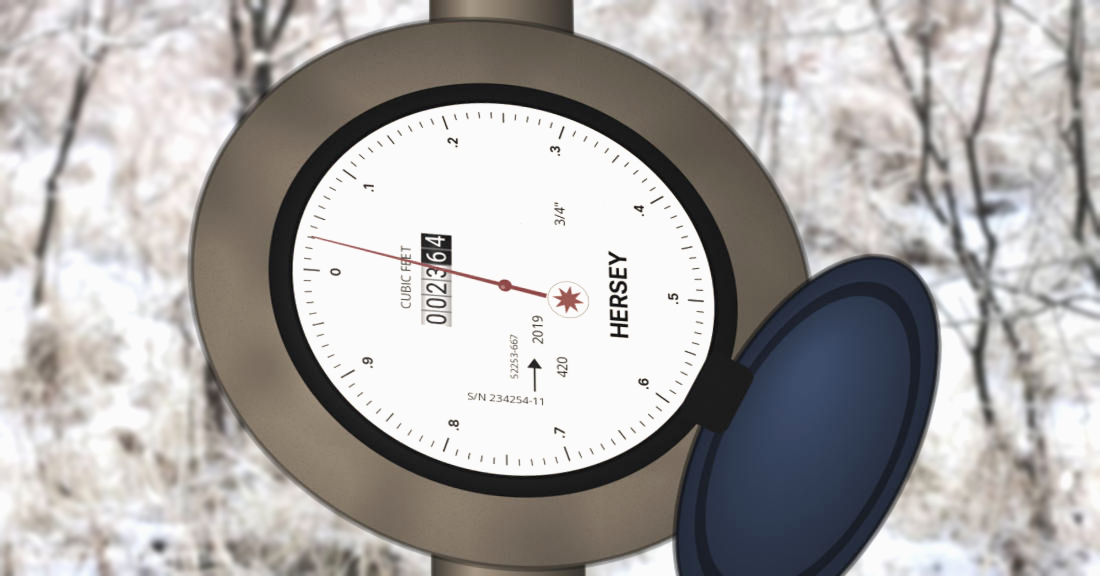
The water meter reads 2364.03 ft³
